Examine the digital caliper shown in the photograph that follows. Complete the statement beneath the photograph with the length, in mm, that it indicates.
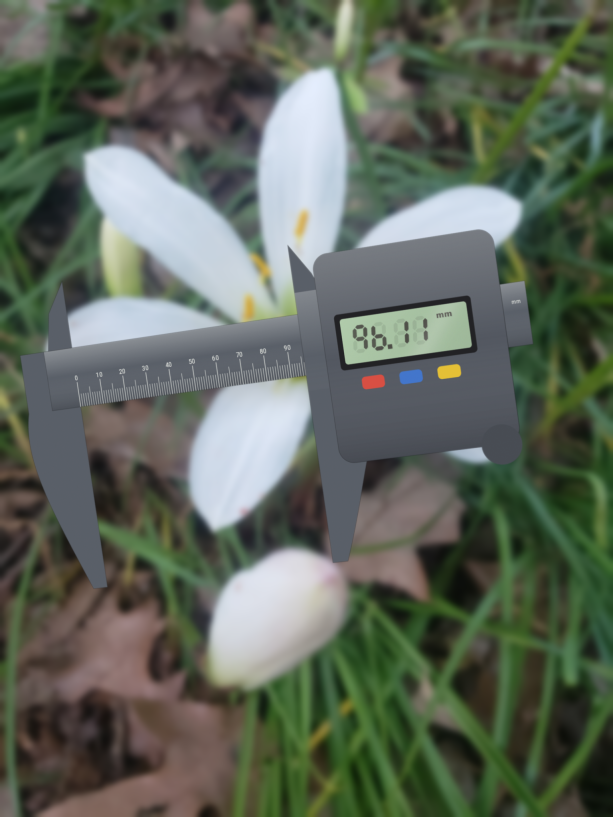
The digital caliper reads 96.11 mm
